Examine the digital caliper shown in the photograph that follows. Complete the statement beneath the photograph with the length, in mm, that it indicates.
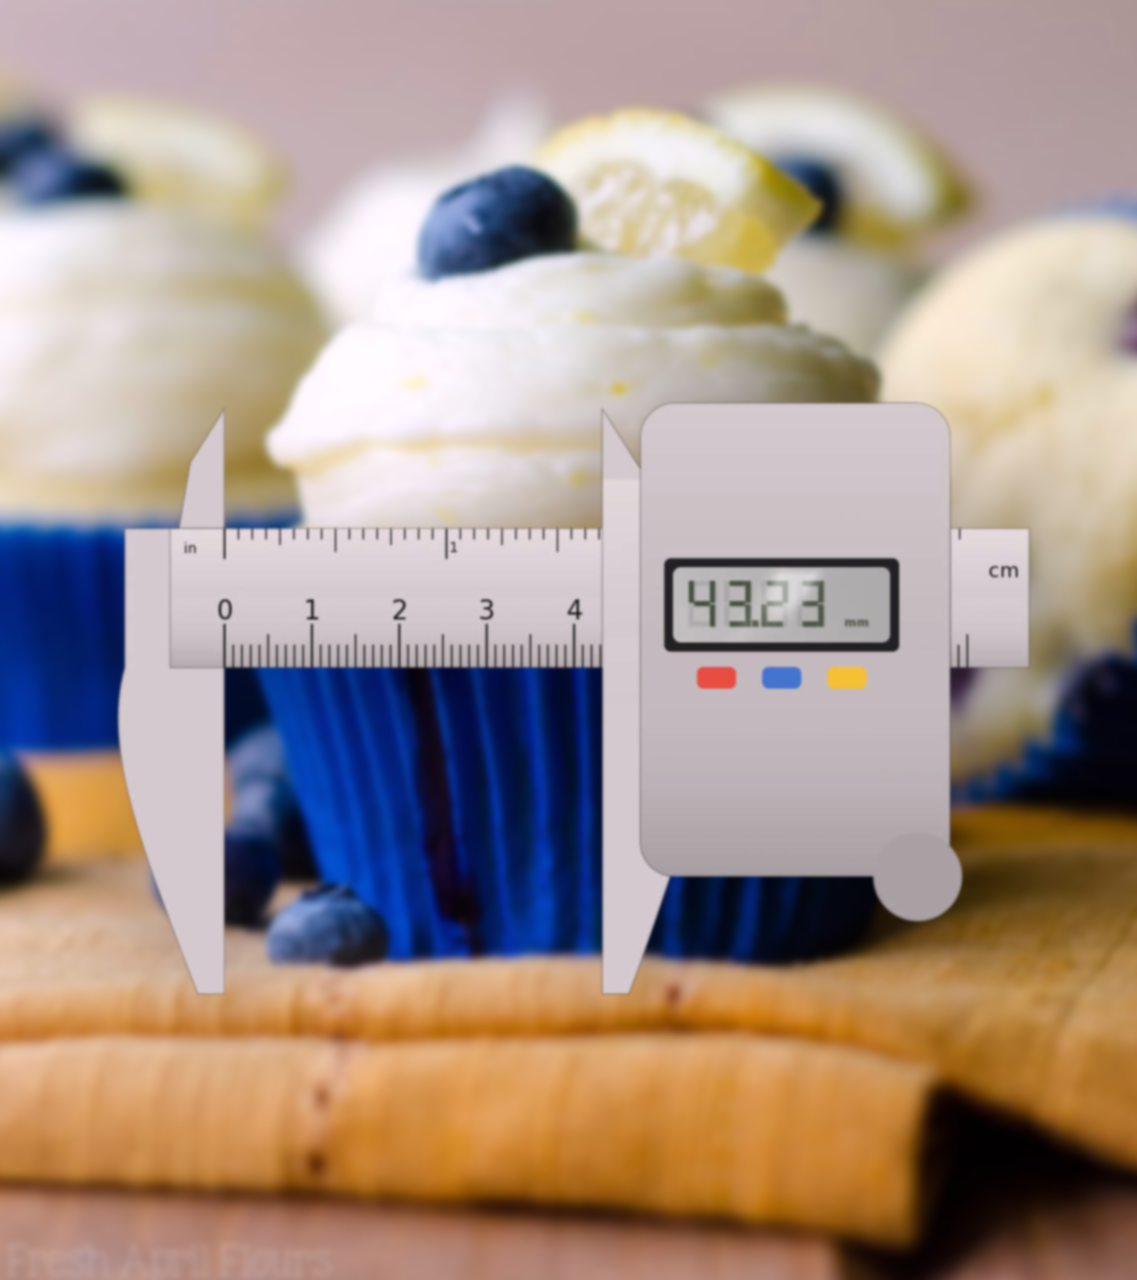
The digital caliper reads 43.23 mm
